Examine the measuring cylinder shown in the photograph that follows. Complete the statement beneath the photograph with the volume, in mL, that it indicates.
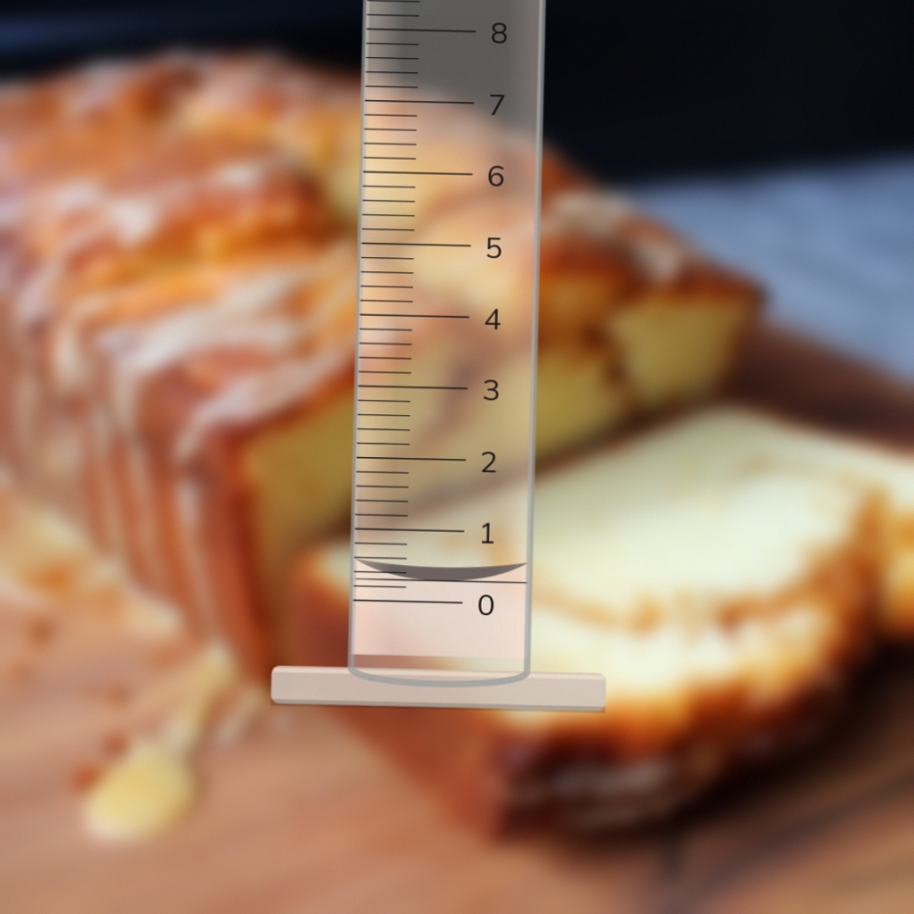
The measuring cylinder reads 0.3 mL
